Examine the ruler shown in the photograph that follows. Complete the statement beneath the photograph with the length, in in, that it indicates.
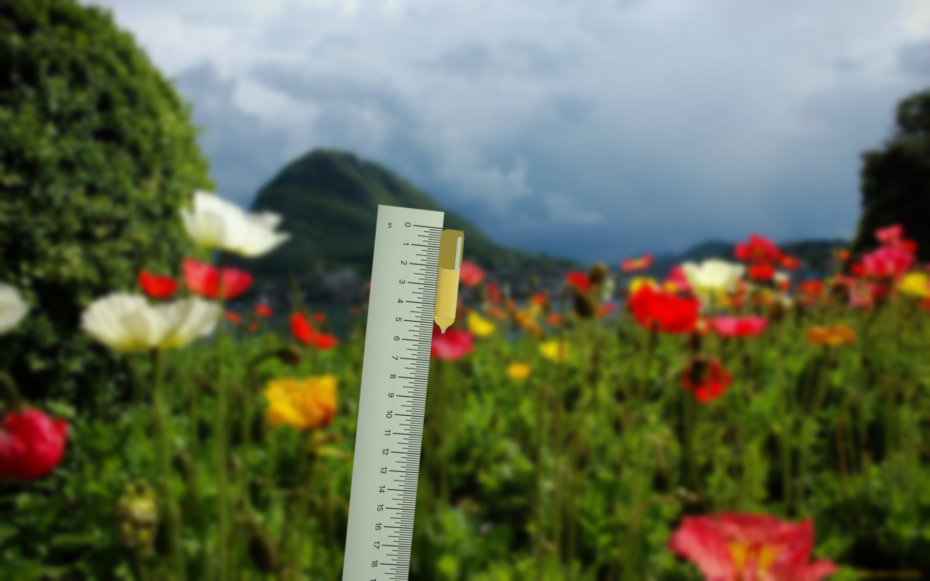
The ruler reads 5.5 in
